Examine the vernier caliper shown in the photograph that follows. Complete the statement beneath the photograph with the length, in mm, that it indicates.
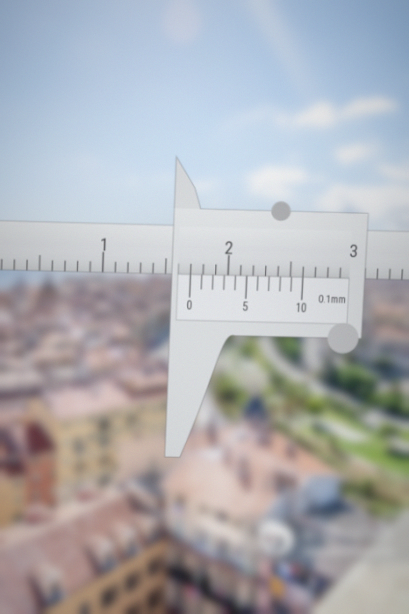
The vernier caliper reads 17.0 mm
